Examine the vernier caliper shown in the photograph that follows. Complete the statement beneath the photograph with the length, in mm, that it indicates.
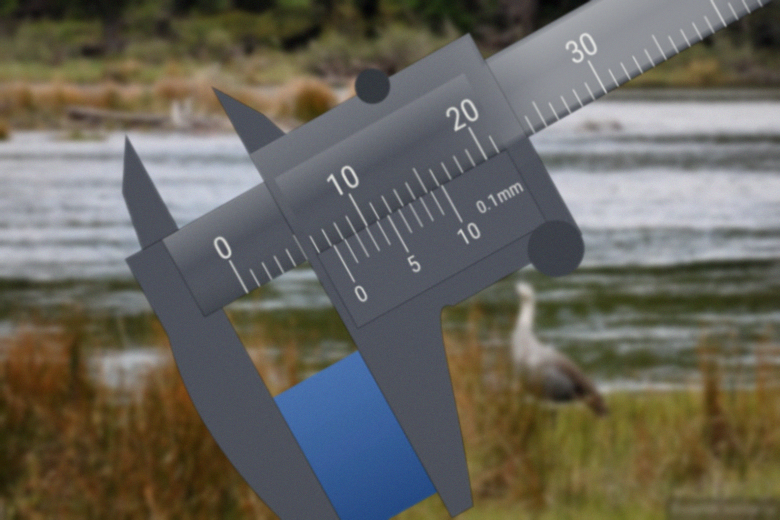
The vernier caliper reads 7.2 mm
